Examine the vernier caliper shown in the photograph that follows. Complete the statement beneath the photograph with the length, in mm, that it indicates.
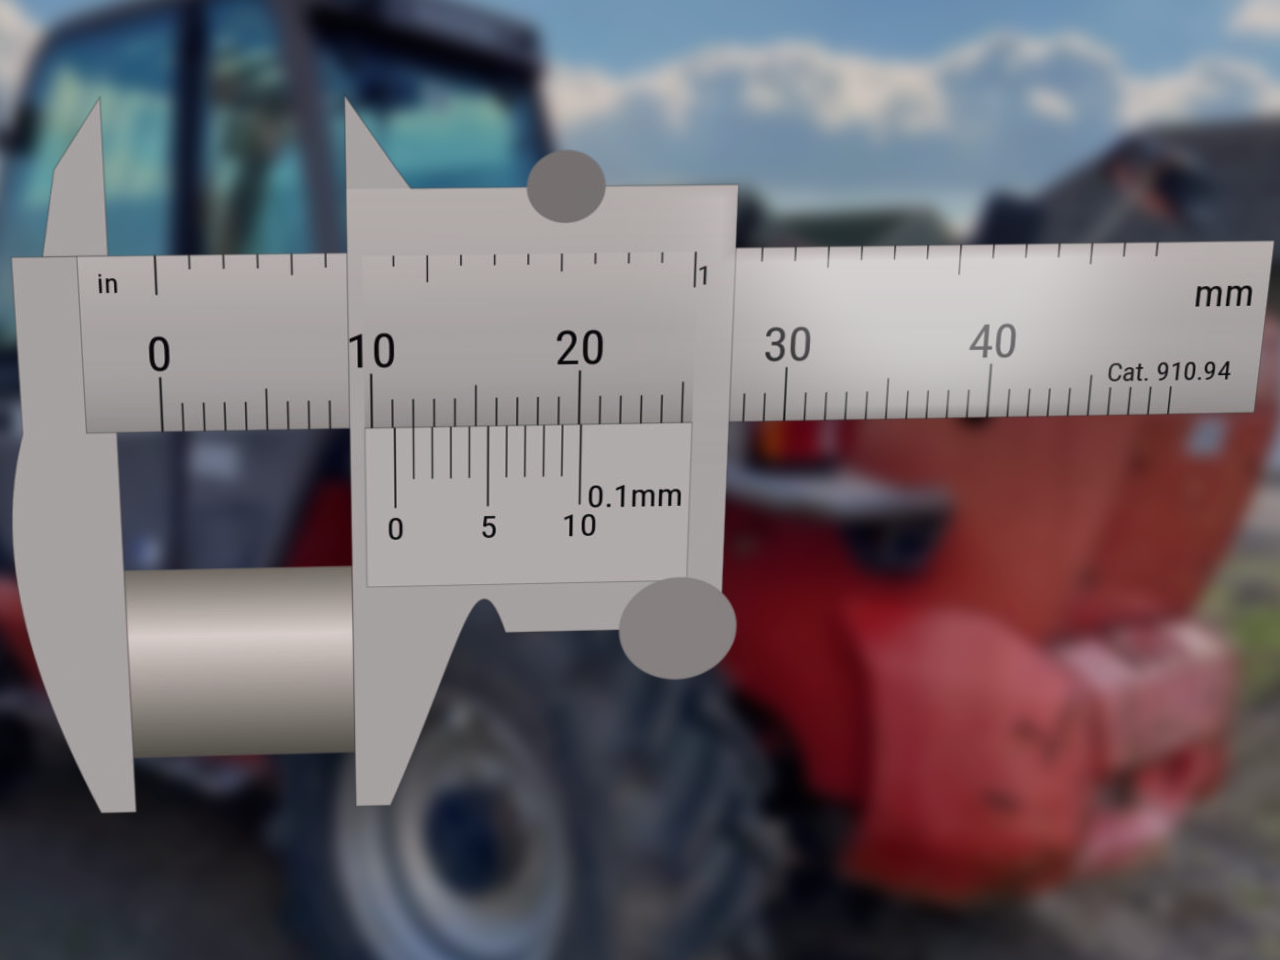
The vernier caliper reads 11.1 mm
